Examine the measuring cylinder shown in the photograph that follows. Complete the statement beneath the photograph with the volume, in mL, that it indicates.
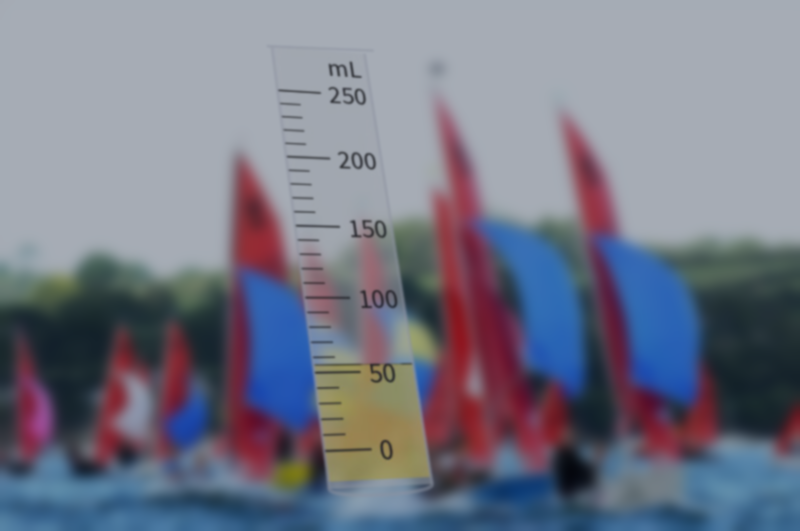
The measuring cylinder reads 55 mL
